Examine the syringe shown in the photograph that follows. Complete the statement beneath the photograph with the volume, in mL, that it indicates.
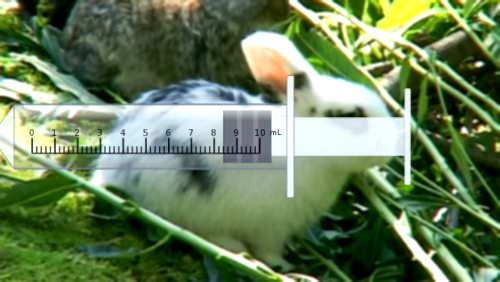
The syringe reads 8.4 mL
